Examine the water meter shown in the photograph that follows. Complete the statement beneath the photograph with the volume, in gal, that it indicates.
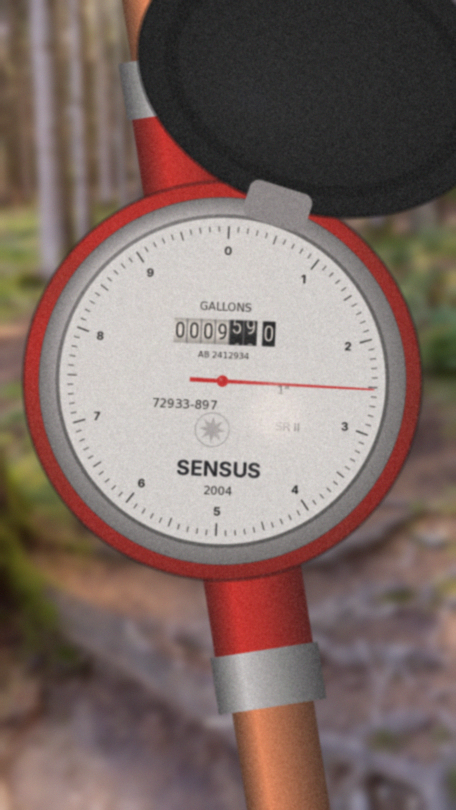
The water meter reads 9592.5 gal
